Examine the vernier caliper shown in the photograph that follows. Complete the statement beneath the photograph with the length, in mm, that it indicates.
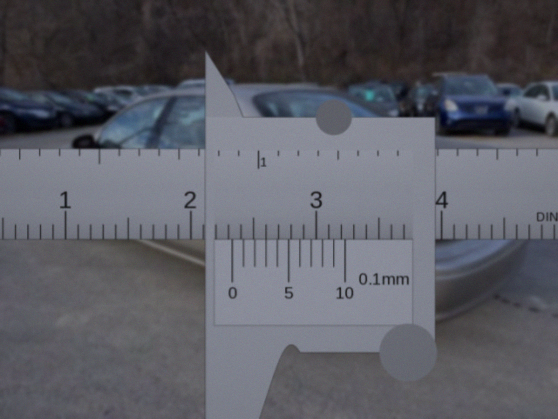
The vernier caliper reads 23.3 mm
